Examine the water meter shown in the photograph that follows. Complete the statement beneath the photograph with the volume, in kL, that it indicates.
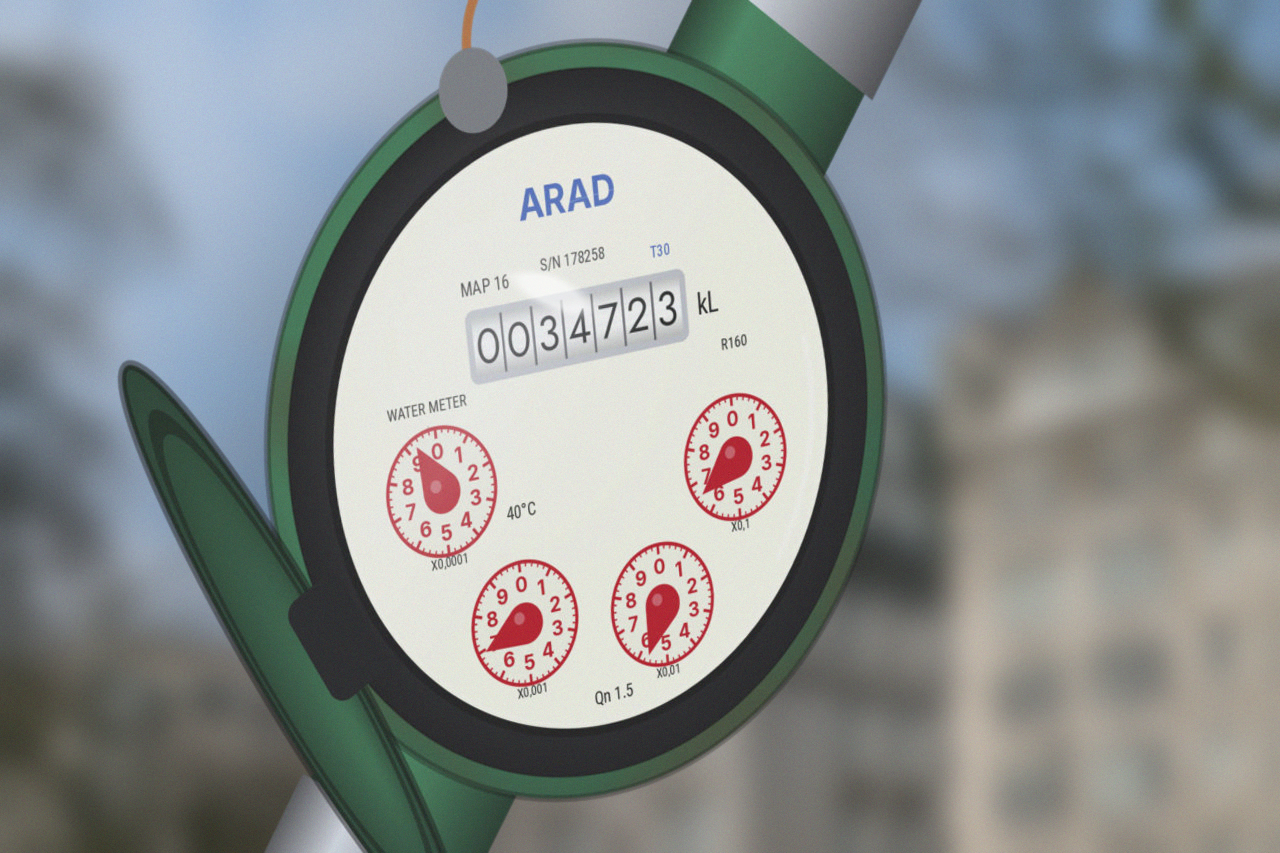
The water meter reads 34723.6569 kL
